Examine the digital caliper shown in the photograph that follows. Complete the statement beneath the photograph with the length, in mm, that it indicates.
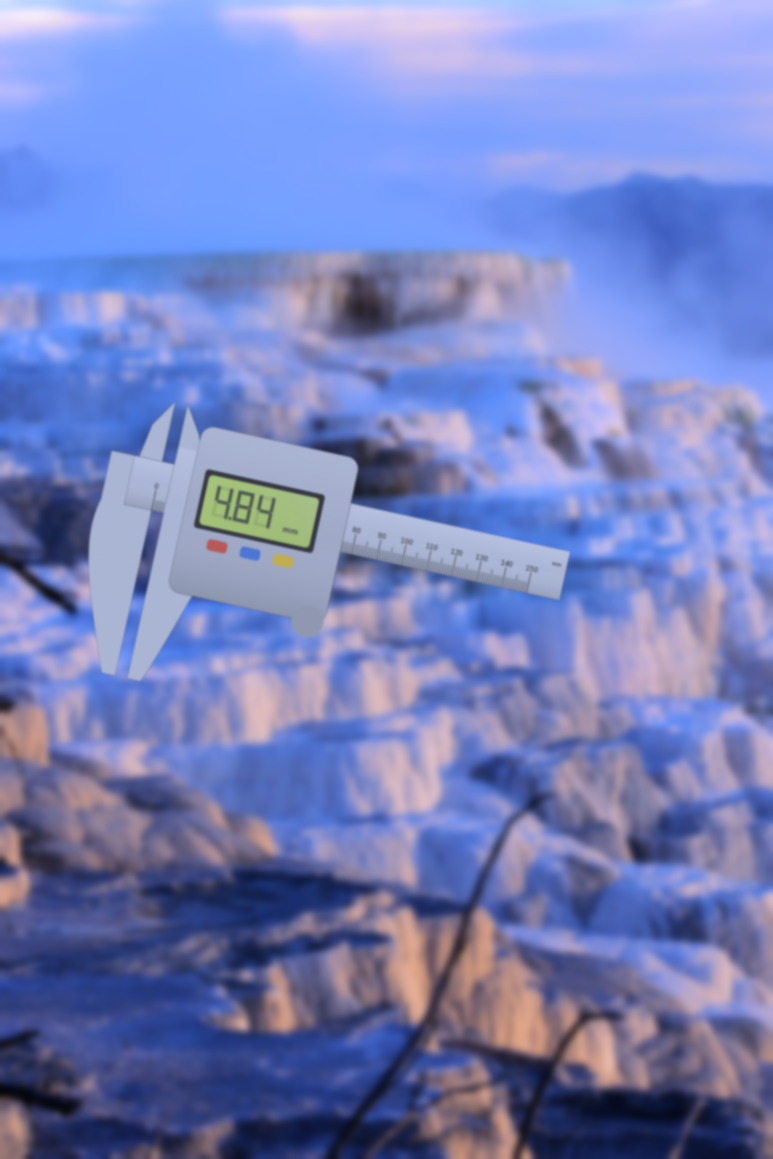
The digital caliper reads 4.84 mm
